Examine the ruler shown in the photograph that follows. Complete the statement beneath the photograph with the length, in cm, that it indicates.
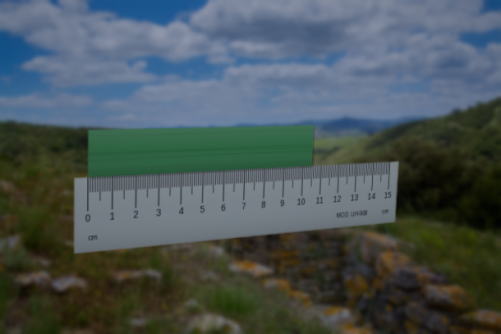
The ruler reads 10.5 cm
